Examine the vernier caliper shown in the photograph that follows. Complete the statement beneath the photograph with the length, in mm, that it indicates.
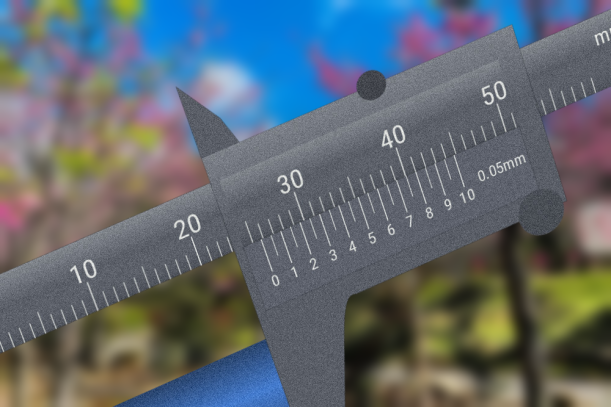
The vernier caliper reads 25.8 mm
